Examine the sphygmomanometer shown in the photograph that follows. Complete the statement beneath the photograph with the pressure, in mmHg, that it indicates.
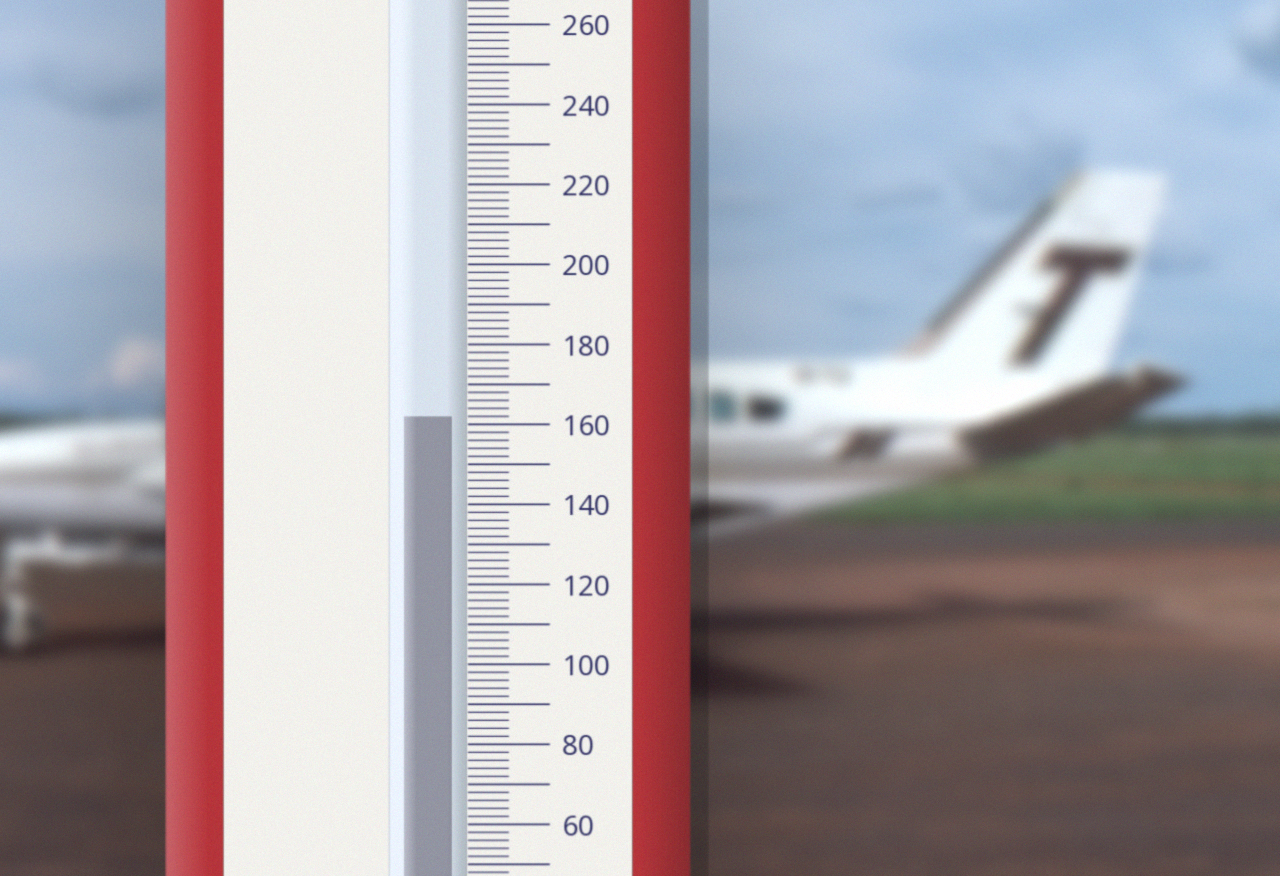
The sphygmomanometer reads 162 mmHg
